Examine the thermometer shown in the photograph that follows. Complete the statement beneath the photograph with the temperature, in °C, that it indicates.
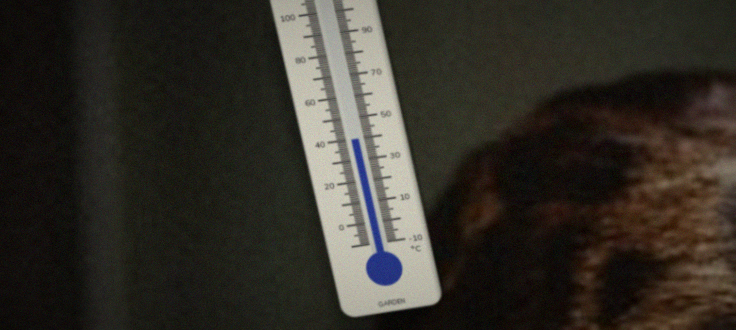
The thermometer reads 40 °C
